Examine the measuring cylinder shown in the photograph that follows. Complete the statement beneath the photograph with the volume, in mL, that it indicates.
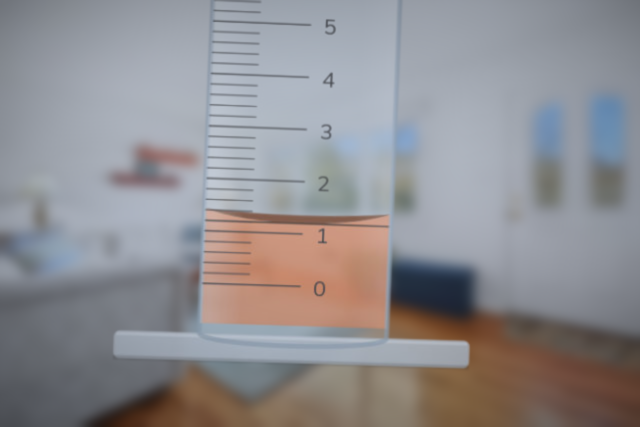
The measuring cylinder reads 1.2 mL
